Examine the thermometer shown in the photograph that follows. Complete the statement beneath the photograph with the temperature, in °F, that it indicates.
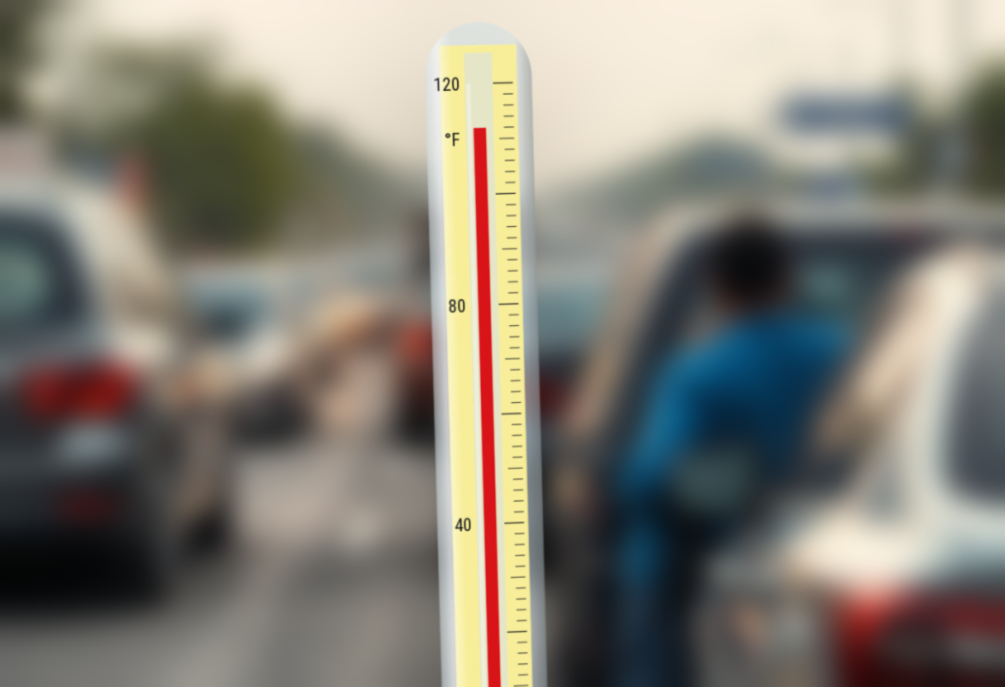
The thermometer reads 112 °F
